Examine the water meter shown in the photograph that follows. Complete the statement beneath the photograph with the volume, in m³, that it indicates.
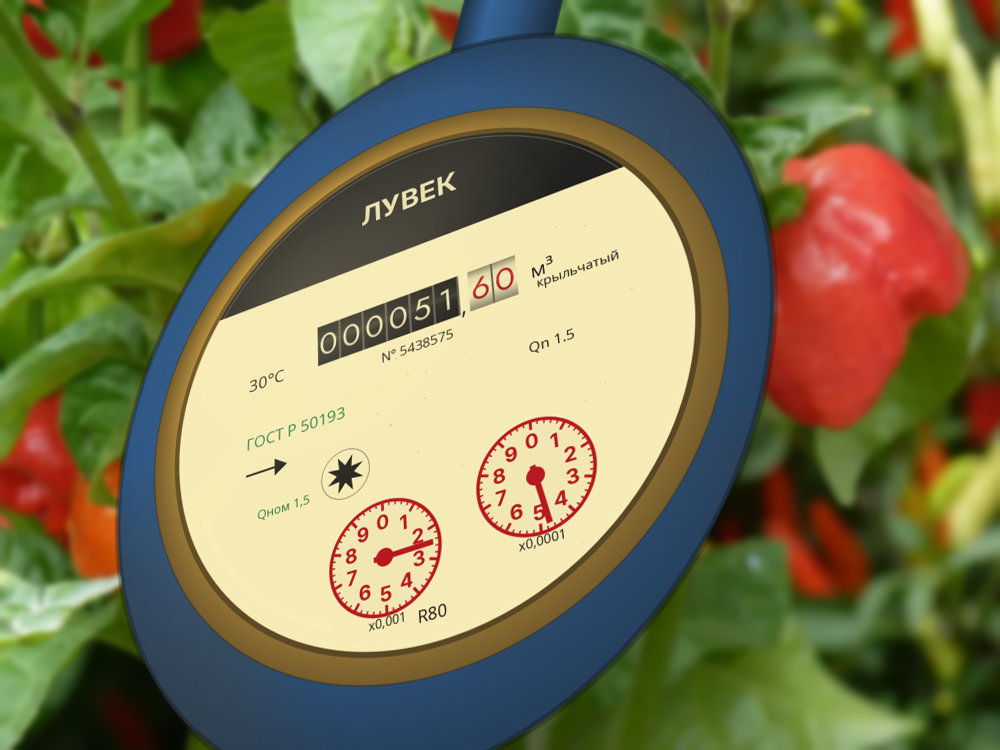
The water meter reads 51.6024 m³
